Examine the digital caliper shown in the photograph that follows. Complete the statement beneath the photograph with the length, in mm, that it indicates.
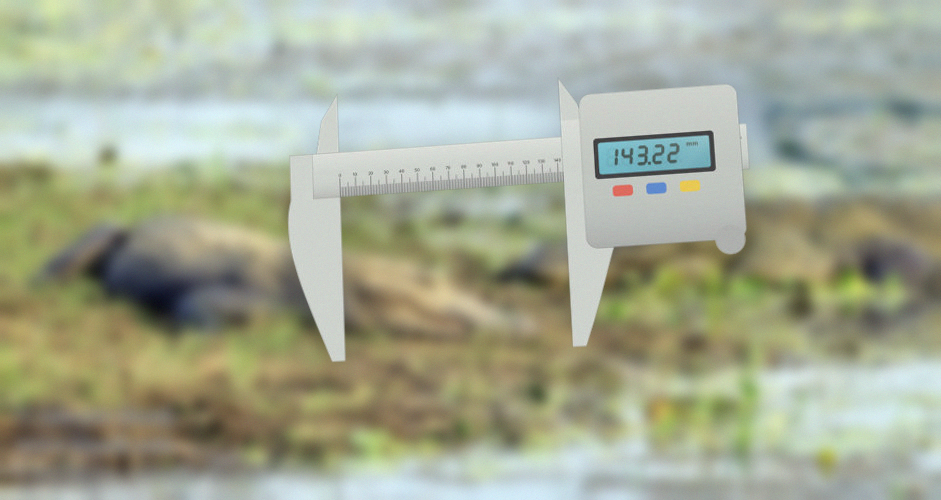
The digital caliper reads 143.22 mm
